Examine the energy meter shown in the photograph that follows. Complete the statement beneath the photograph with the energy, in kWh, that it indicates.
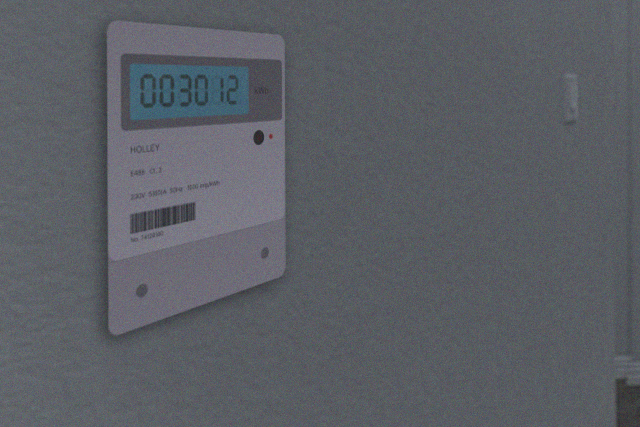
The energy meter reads 3012 kWh
